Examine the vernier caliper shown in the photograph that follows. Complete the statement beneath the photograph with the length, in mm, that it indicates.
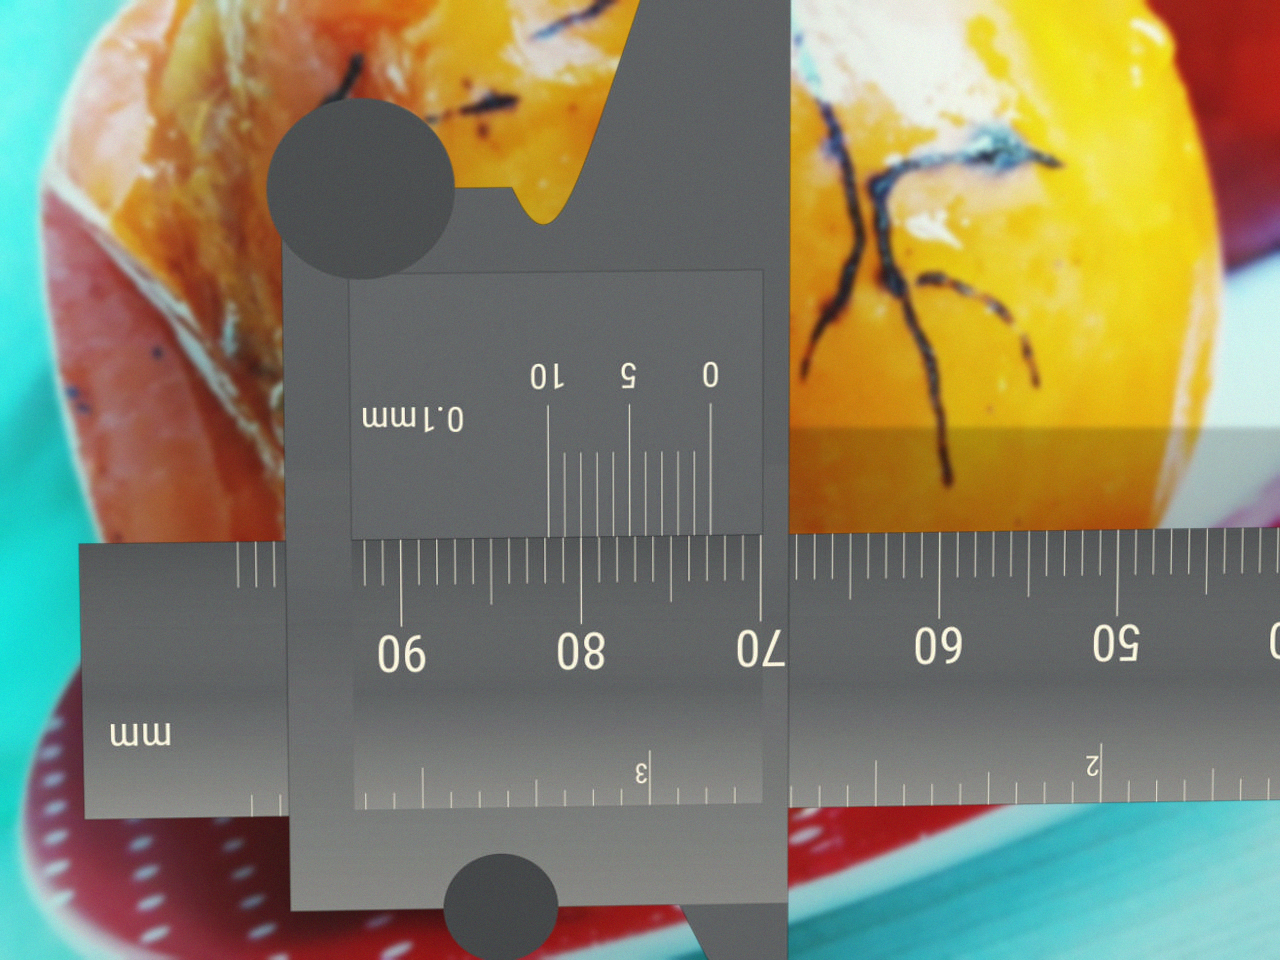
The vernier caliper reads 72.8 mm
